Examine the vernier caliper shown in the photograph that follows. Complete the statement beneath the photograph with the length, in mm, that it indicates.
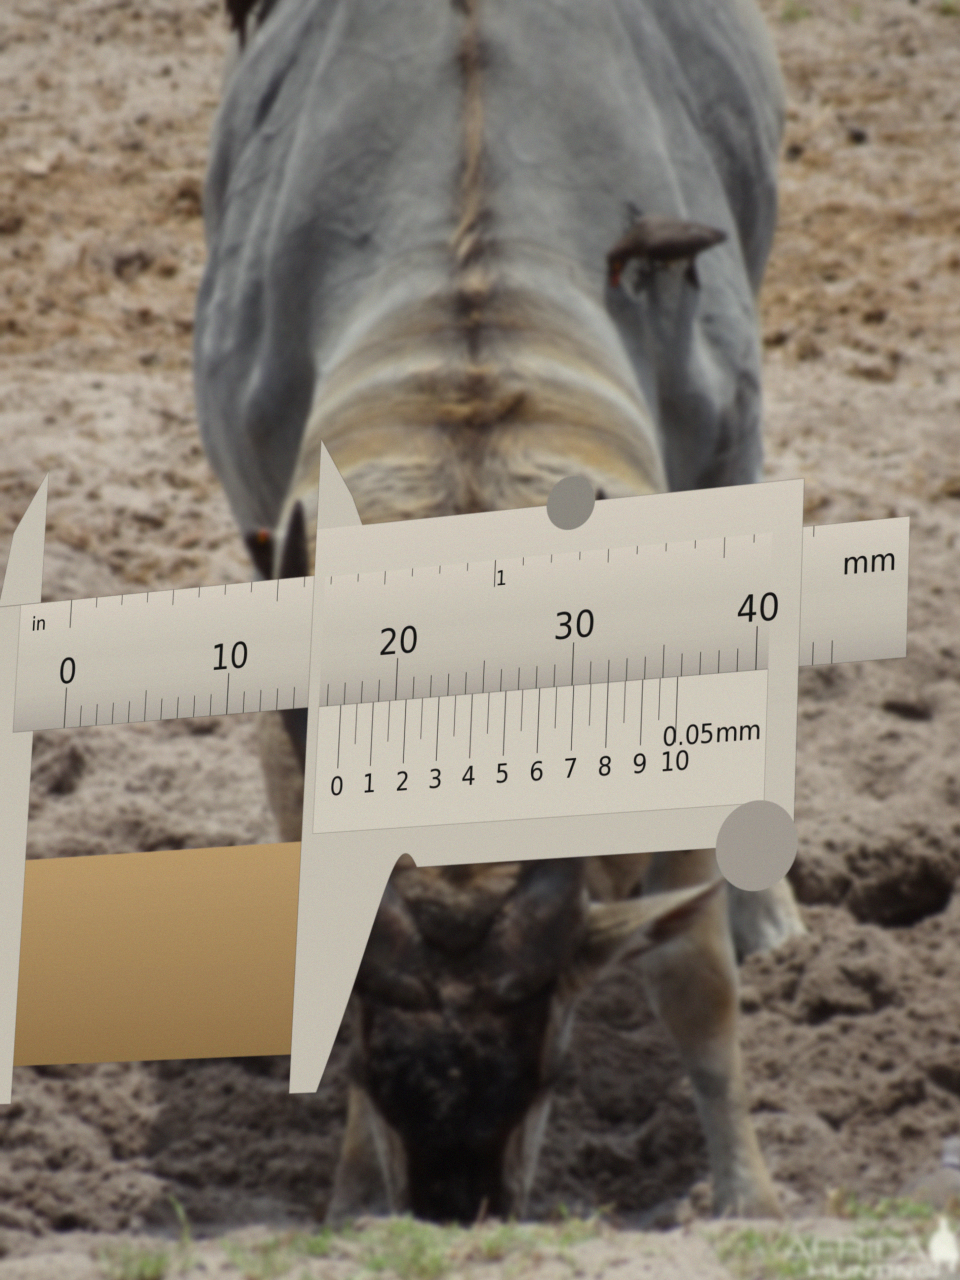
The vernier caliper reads 16.8 mm
